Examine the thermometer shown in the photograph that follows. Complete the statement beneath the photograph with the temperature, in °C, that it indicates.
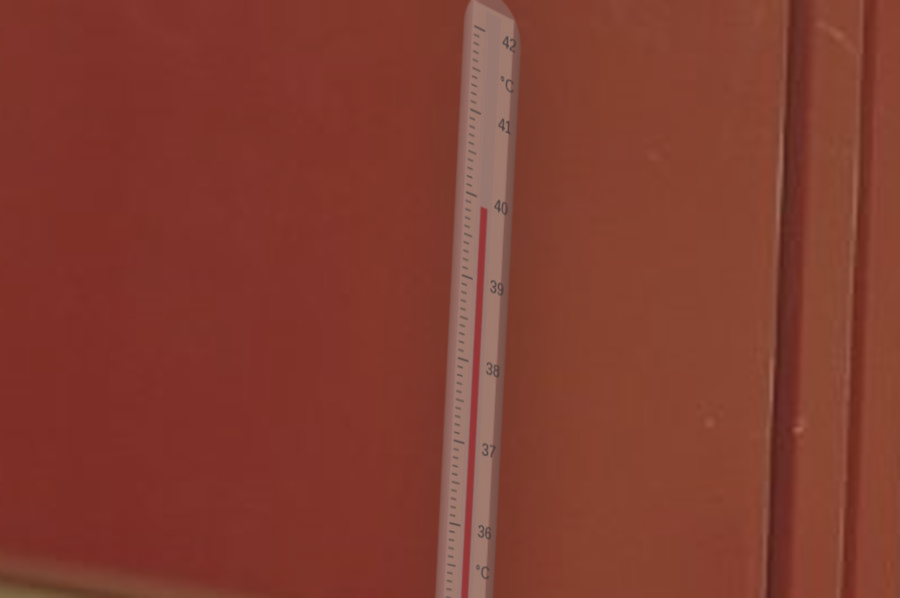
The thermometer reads 39.9 °C
